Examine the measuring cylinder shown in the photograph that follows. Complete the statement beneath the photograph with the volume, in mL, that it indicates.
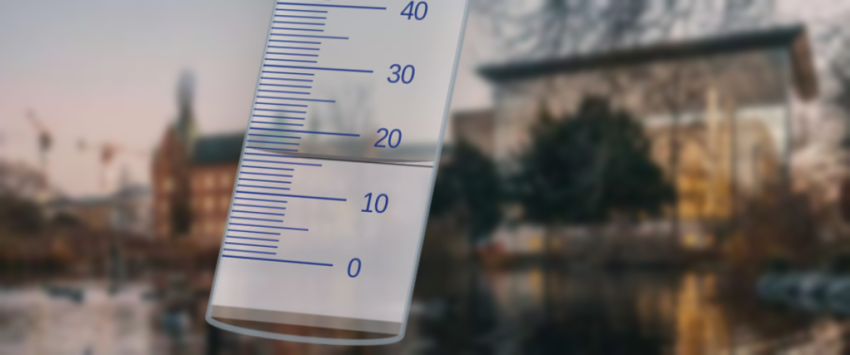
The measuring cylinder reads 16 mL
